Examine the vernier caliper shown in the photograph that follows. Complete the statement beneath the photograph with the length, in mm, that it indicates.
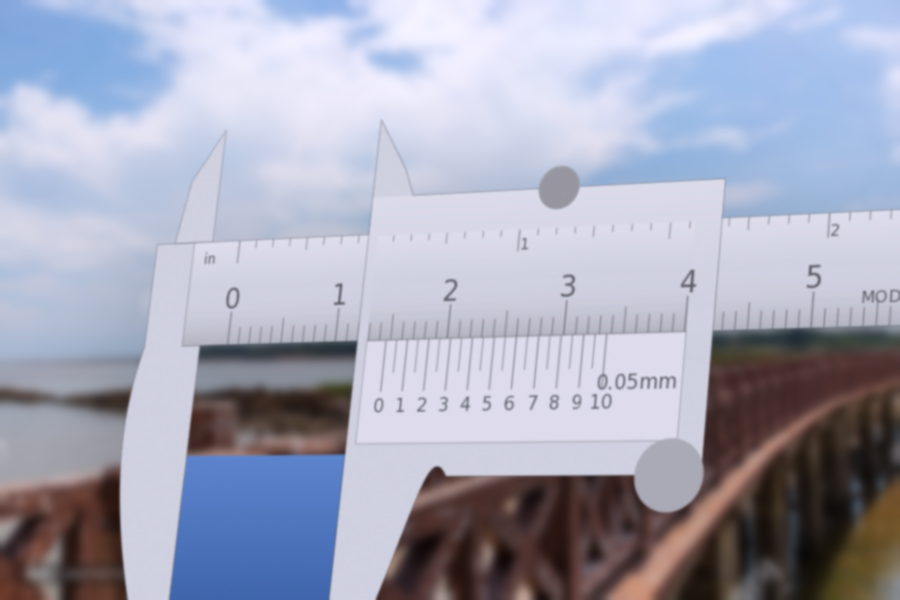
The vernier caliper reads 14.6 mm
